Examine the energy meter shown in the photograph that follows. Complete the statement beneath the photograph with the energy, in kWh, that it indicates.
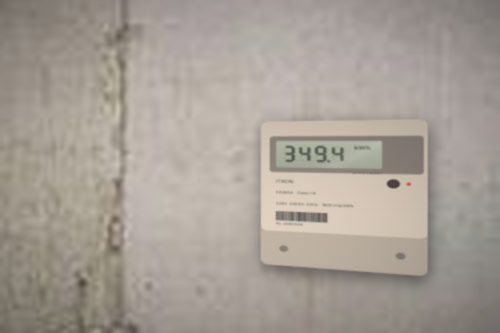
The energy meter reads 349.4 kWh
